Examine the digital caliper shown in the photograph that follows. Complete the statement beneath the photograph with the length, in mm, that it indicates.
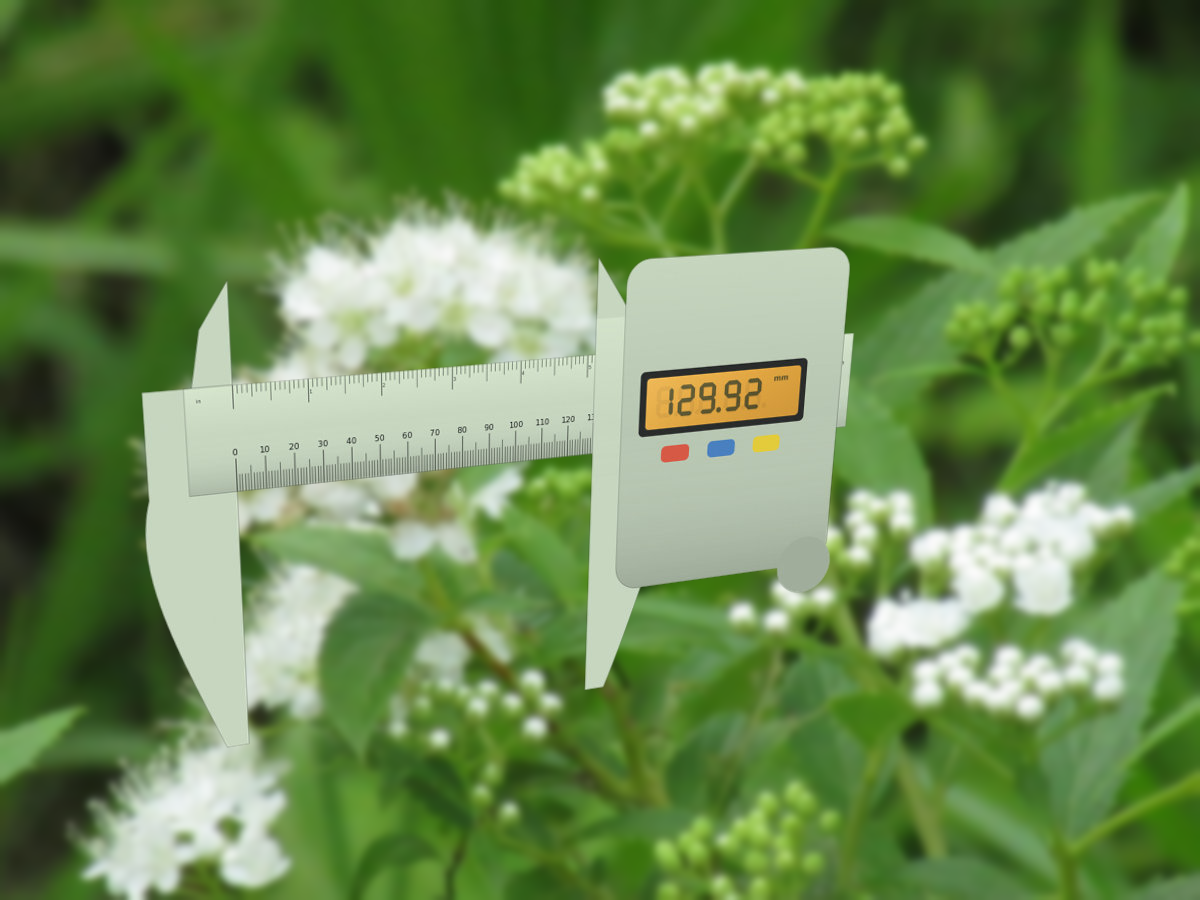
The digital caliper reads 129.92 mm
